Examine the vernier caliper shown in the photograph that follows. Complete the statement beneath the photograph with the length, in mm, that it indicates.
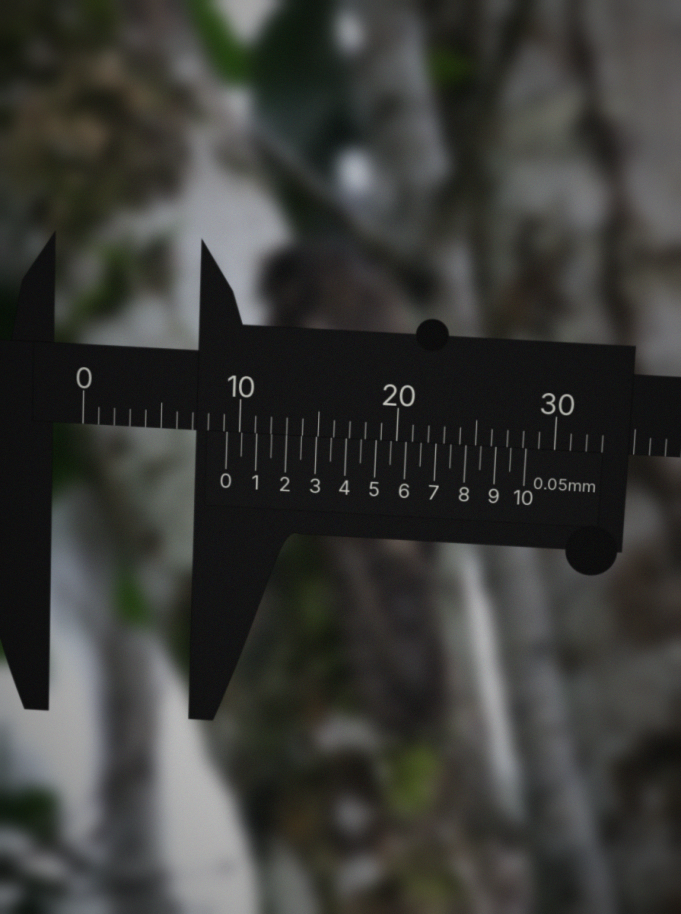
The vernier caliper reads 9.2 mm
